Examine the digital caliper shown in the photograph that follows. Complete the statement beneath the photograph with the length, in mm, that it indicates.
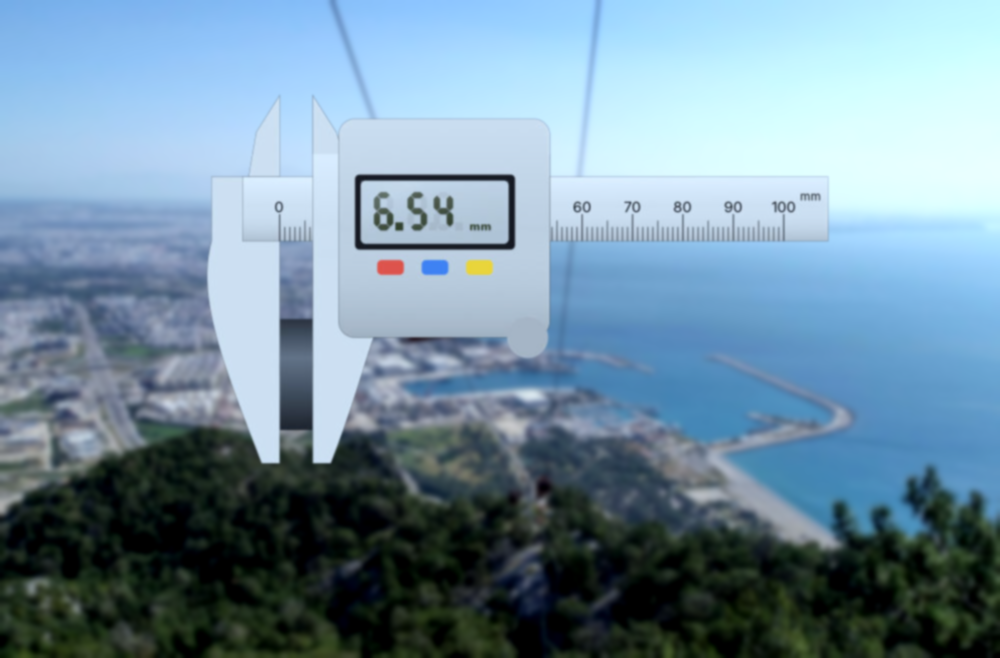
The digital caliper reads 6.54 mm
